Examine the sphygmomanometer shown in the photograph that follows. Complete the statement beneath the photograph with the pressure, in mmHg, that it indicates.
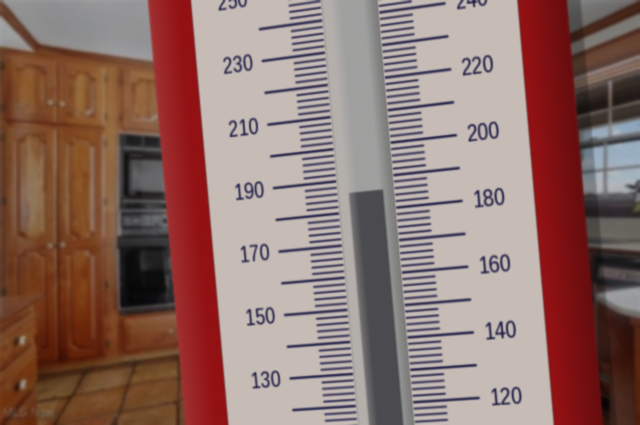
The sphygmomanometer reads 186 mmHg
